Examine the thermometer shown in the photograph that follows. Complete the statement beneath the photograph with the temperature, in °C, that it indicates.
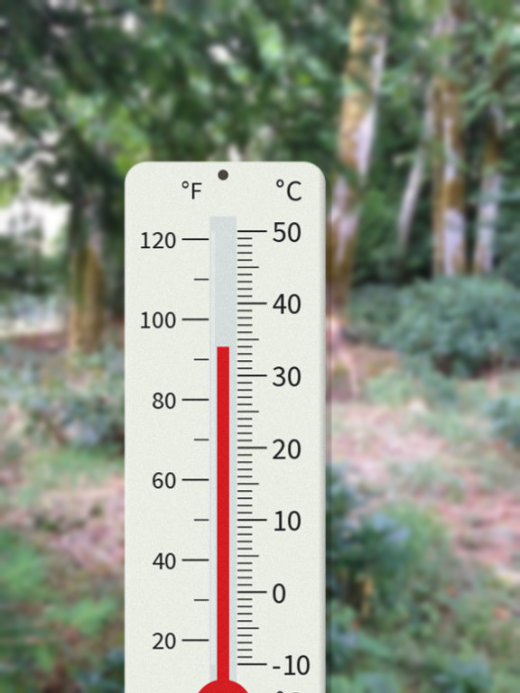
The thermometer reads 34 °C
